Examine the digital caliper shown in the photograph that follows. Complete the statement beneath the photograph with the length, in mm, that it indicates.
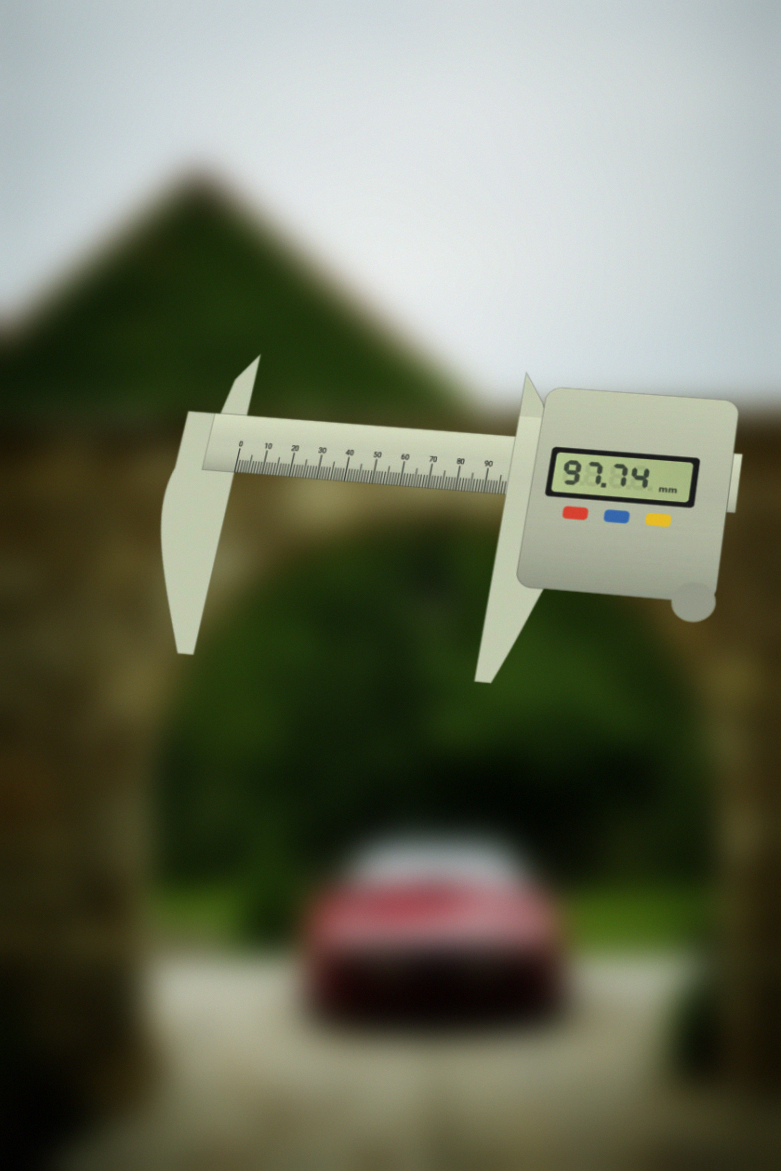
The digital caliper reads 97.74 mm
